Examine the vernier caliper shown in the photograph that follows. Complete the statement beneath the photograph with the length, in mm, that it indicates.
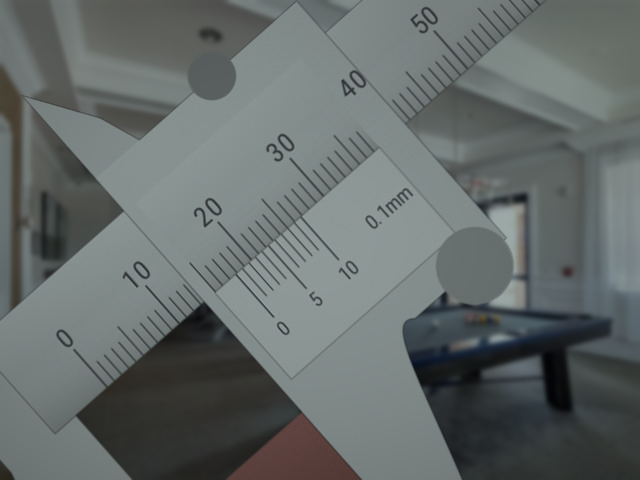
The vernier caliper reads 17.8 mm
